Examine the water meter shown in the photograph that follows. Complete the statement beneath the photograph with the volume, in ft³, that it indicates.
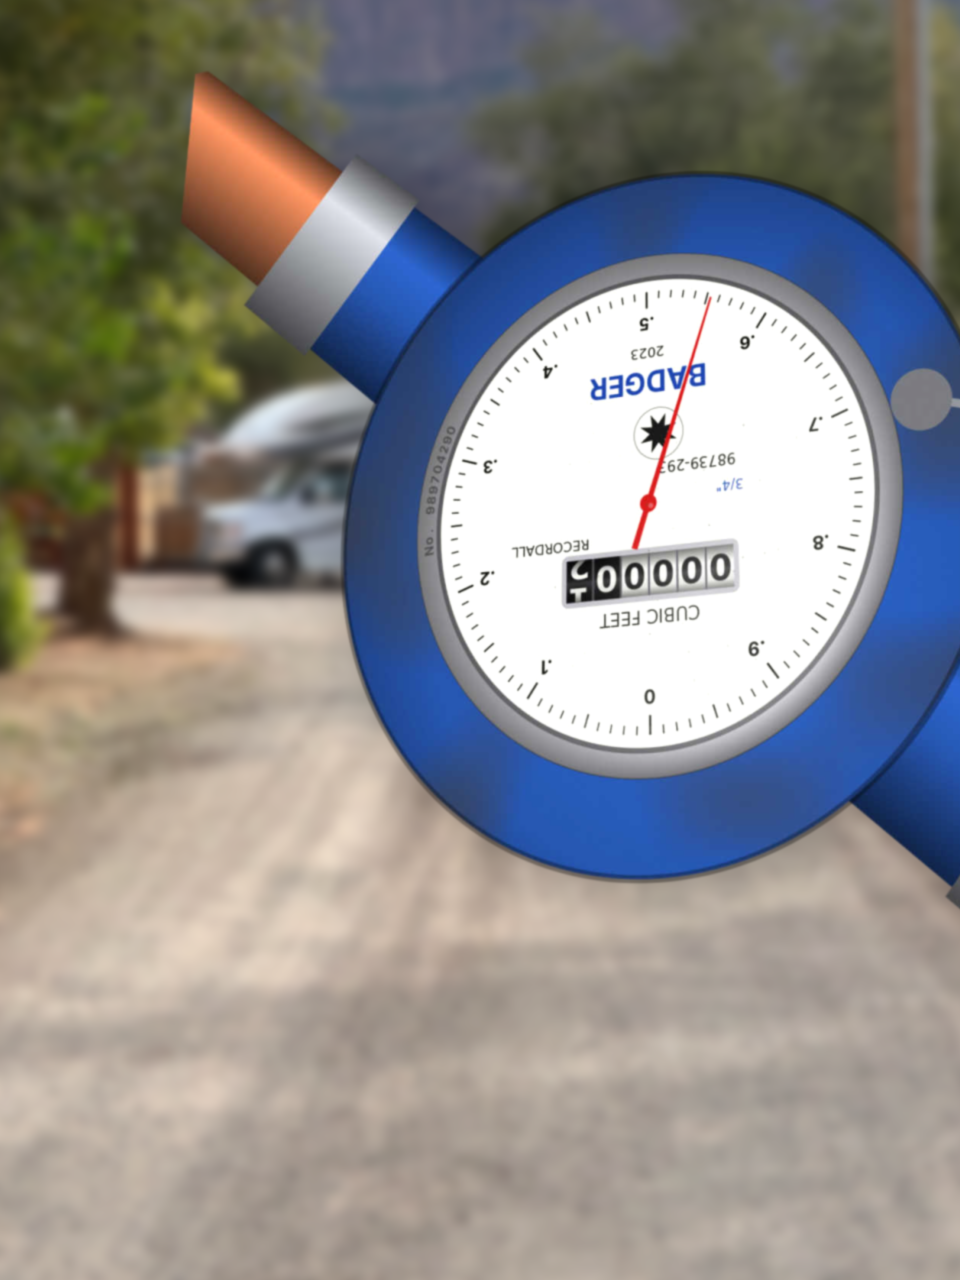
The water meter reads 1.55 ft³
